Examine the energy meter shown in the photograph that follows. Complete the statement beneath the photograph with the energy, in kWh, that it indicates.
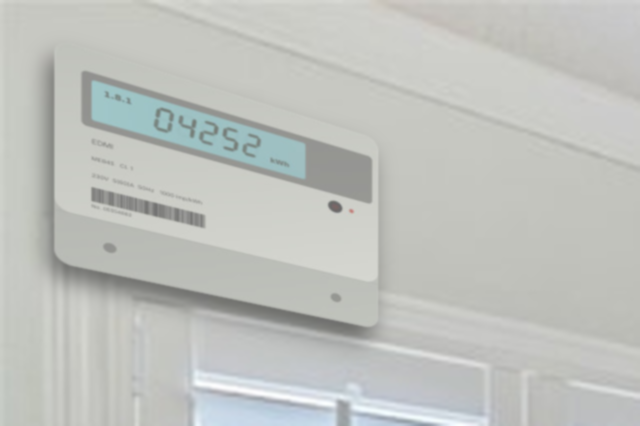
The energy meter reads 4252 kWh
